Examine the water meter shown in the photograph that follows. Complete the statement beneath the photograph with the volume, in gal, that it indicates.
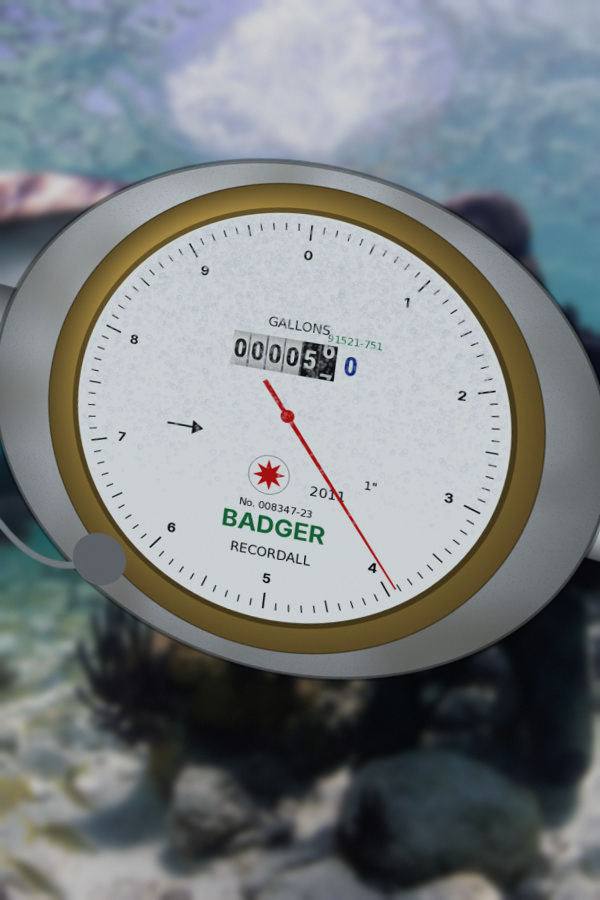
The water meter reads 563.9 gal
